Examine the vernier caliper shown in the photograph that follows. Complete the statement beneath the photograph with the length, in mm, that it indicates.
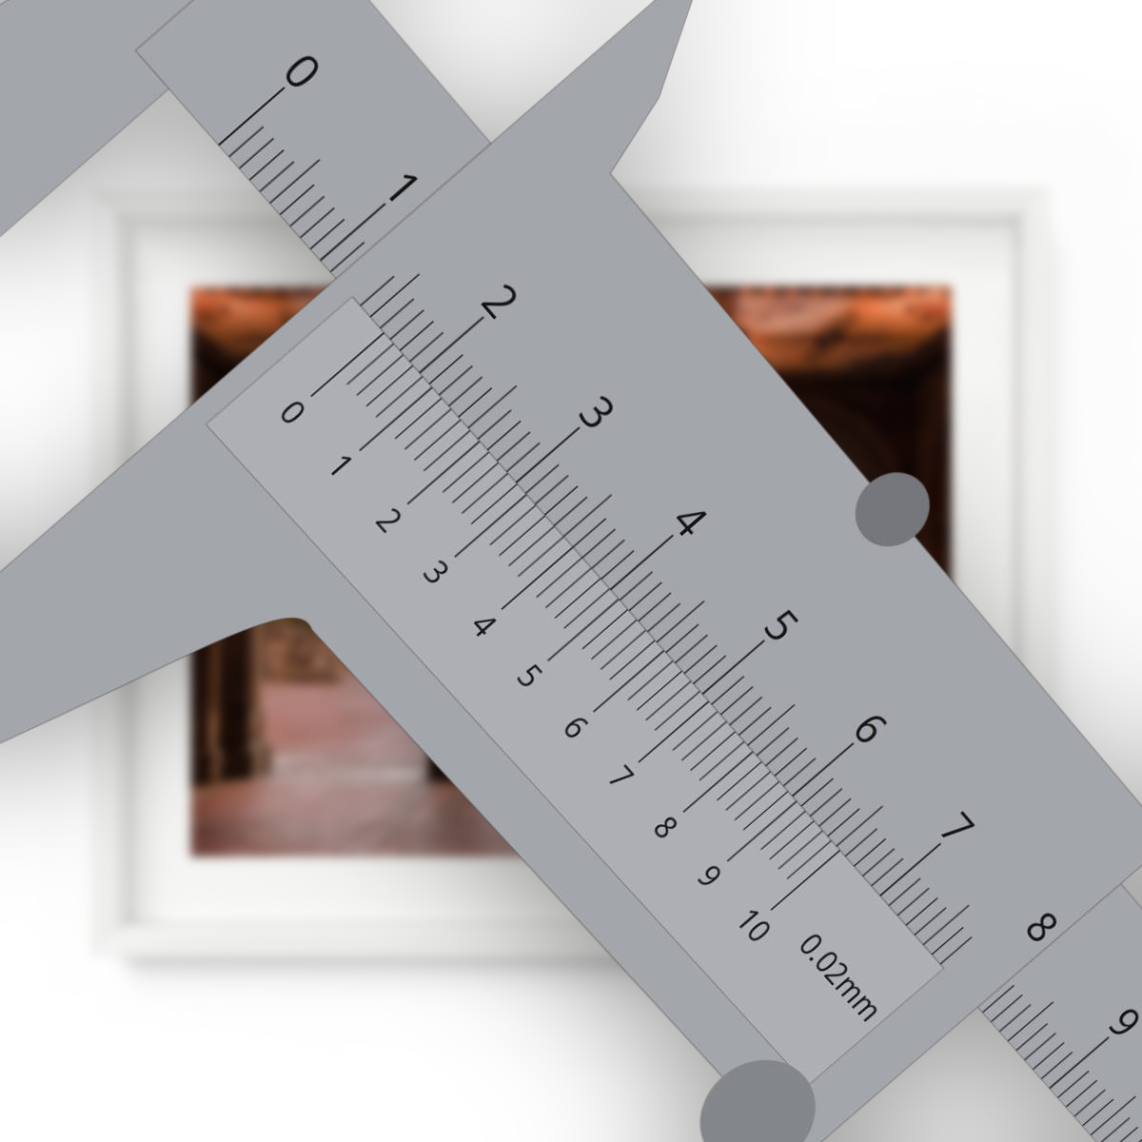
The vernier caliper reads 16.4 mm
